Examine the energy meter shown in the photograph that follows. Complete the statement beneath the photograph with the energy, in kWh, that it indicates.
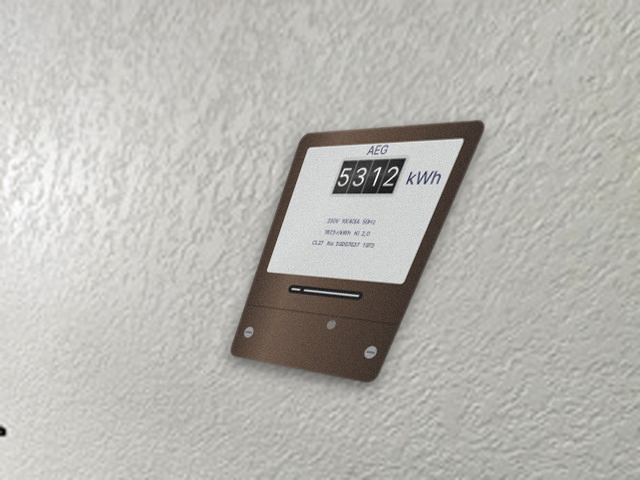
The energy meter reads 5312 kWh
